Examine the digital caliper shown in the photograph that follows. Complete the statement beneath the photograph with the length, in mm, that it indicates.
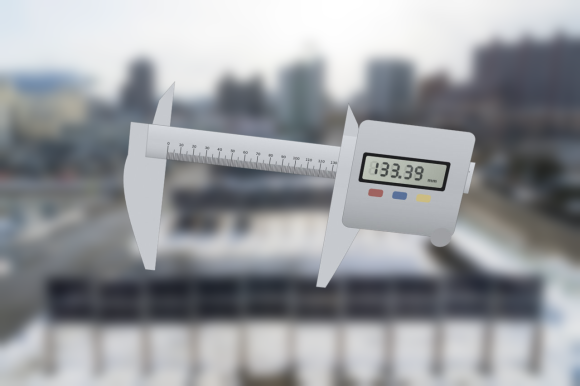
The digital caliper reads 133.39 mm
